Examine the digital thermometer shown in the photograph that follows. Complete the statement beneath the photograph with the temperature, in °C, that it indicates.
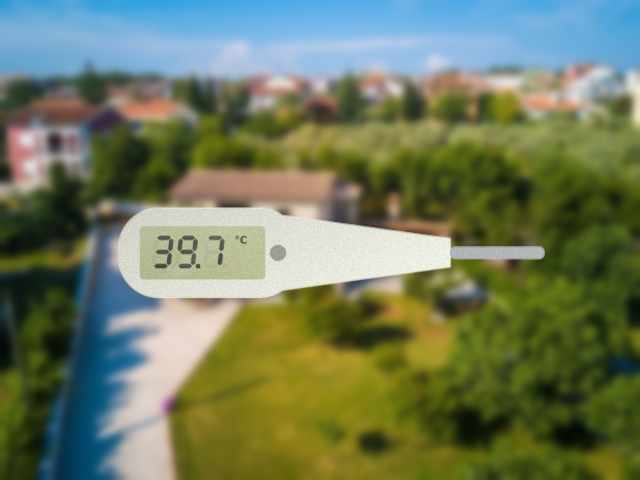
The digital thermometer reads 39.7 °C
